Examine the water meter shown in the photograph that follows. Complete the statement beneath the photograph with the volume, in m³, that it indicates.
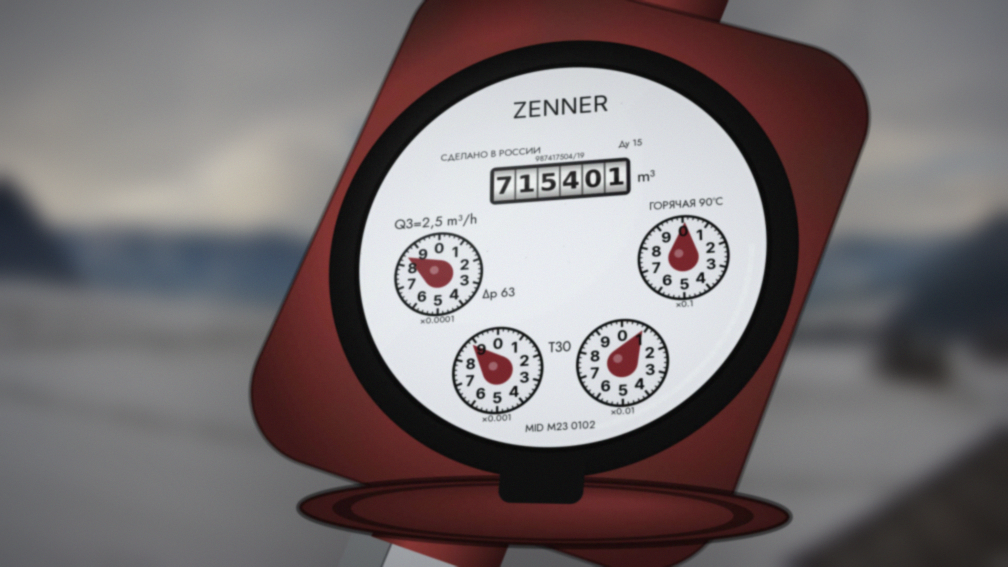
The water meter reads 715401.0088 m³
